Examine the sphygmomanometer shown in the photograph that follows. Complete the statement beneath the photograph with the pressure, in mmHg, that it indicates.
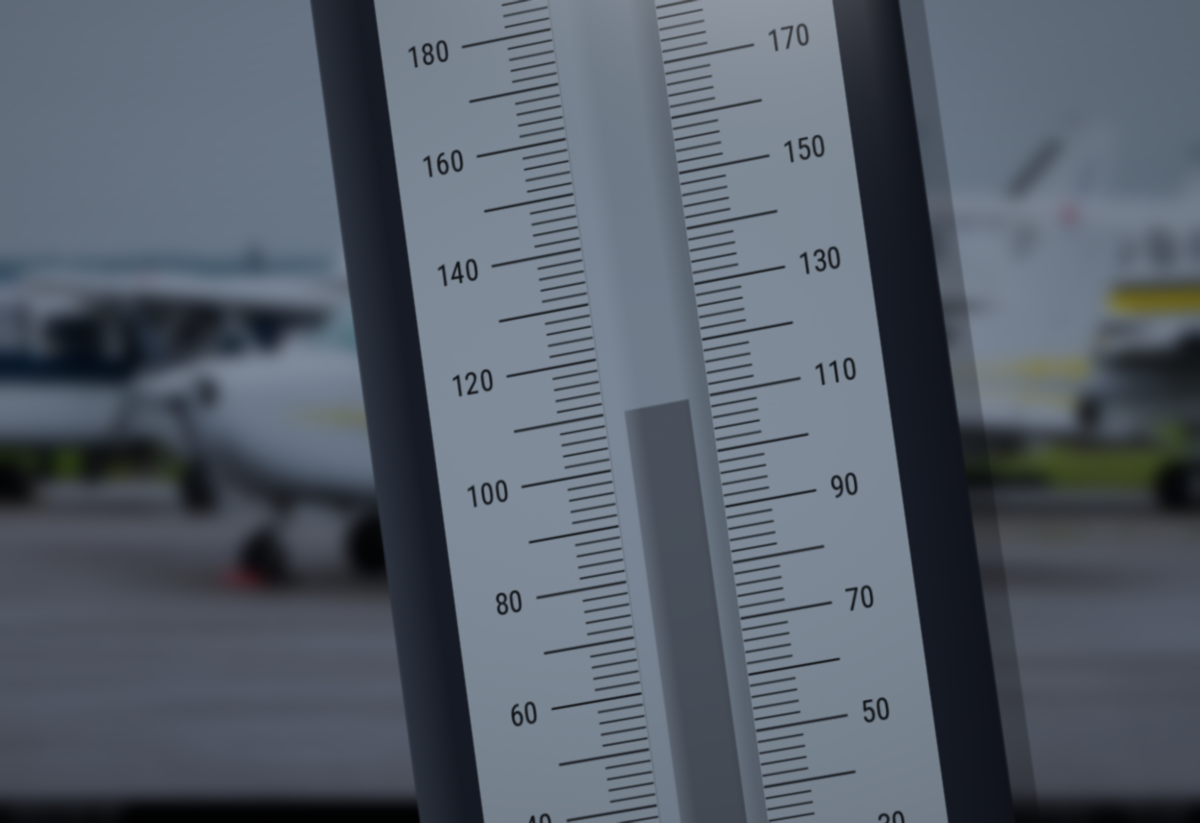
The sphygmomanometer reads 110 mmHg
